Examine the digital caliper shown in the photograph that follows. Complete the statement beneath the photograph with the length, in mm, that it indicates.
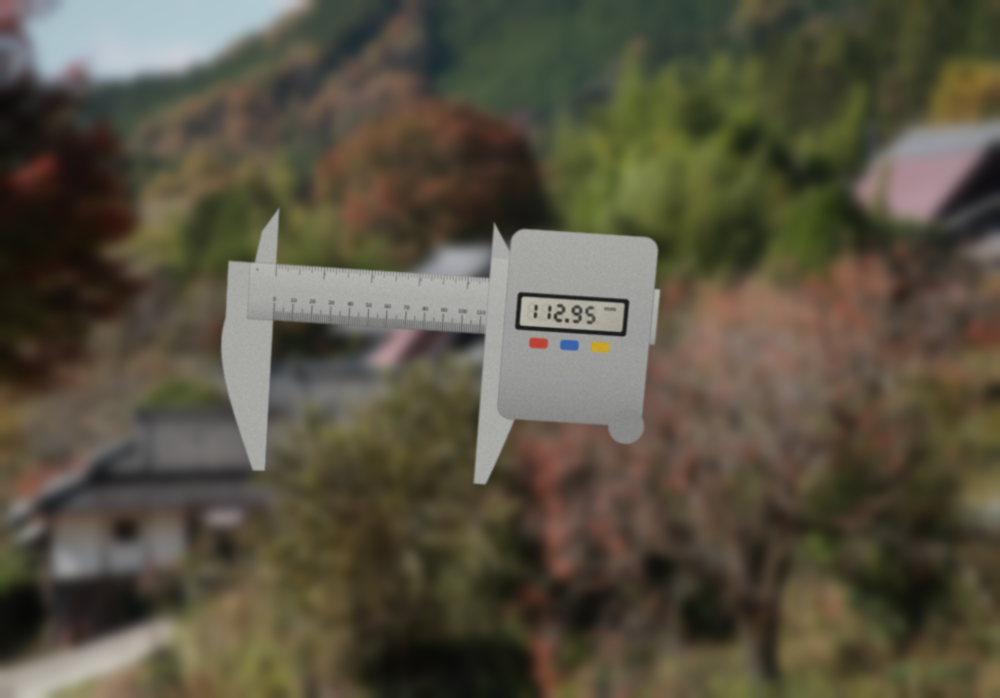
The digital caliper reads 112.95 mm
